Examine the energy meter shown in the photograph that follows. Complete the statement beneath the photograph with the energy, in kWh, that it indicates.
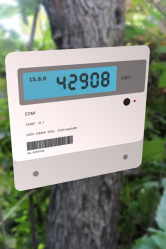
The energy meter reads 42908 kWh
